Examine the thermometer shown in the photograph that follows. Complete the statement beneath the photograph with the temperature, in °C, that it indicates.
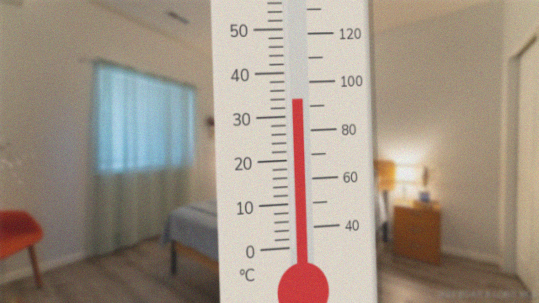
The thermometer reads 34 °C
